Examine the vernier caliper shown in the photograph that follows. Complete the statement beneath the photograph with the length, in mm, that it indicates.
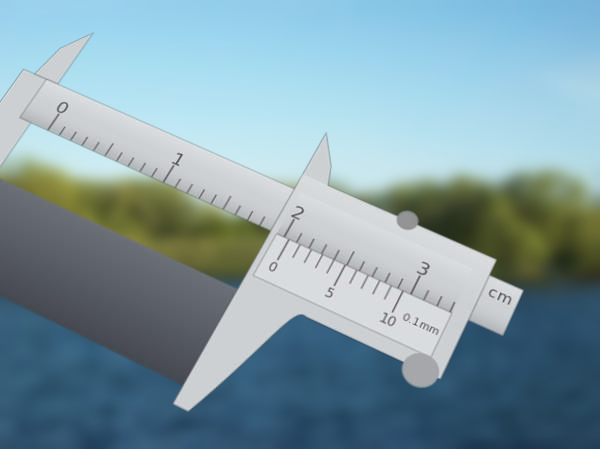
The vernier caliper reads 20.4 mm
